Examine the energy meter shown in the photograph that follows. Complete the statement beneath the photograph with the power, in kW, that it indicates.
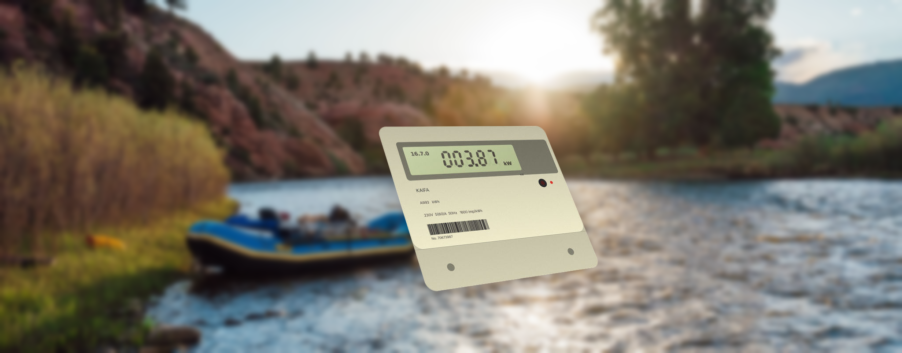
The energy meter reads 3.87 kW
